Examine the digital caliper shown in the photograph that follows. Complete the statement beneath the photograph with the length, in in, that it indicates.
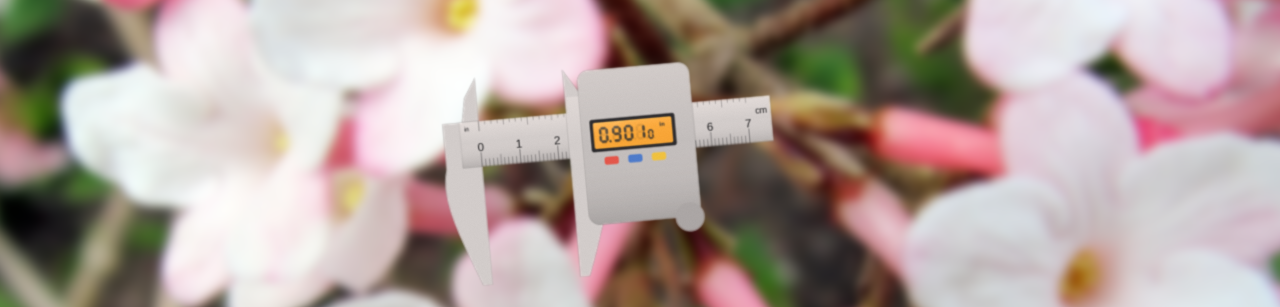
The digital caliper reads 0.9010 in
